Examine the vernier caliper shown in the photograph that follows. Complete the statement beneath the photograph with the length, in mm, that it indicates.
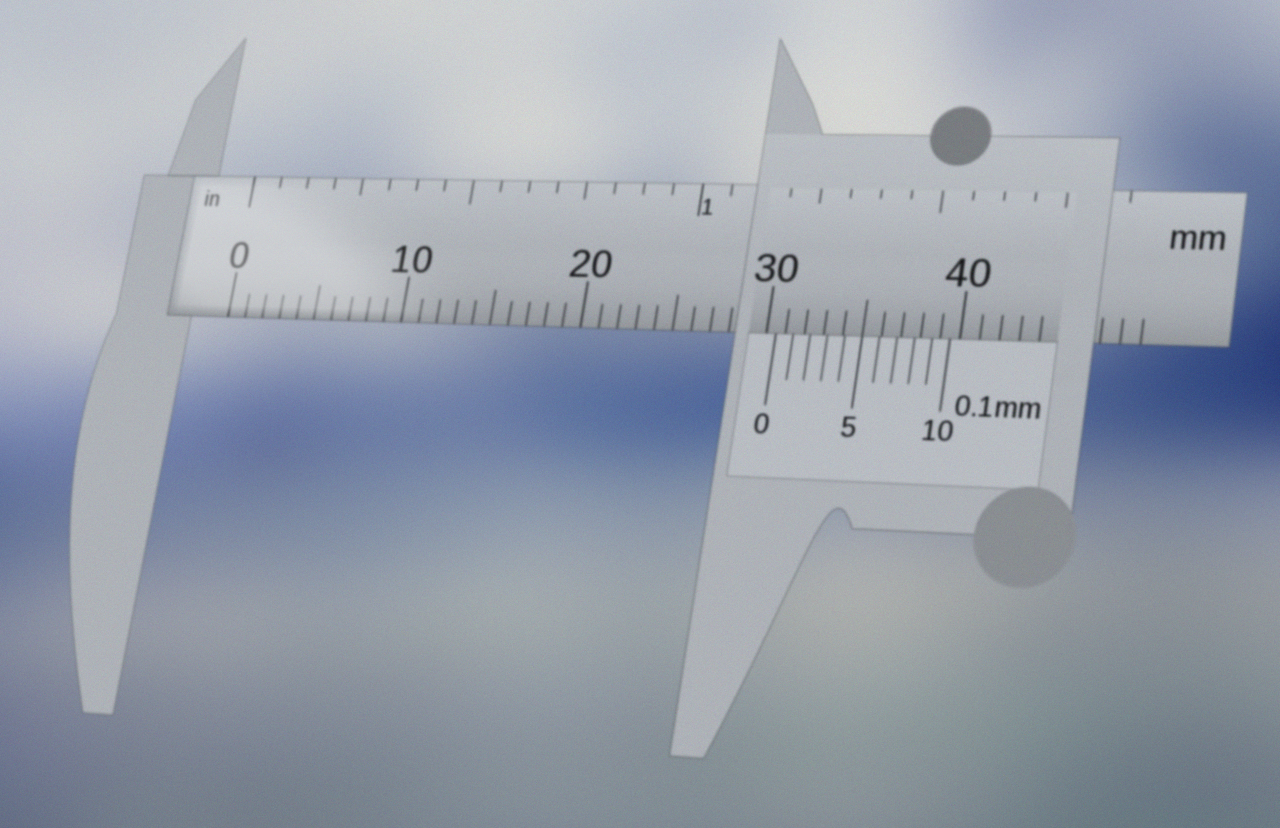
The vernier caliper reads 30.5 mm
